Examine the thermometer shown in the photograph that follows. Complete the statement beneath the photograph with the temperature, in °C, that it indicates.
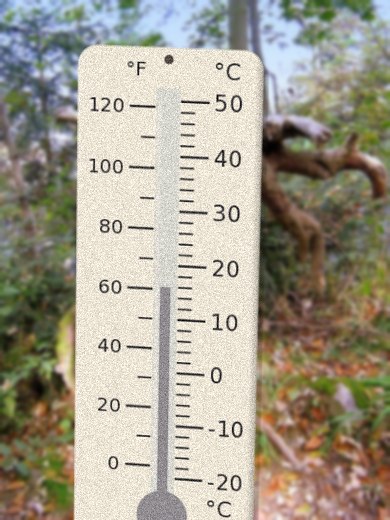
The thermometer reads 16 °C
